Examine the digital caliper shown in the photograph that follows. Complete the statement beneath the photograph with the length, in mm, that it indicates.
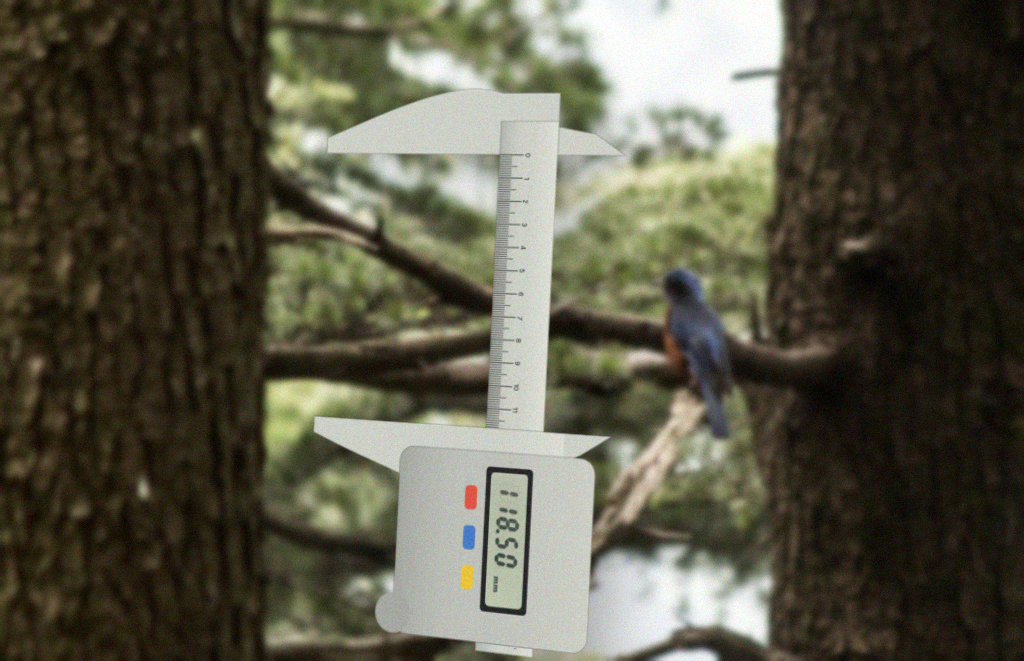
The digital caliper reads 118.50 mm
